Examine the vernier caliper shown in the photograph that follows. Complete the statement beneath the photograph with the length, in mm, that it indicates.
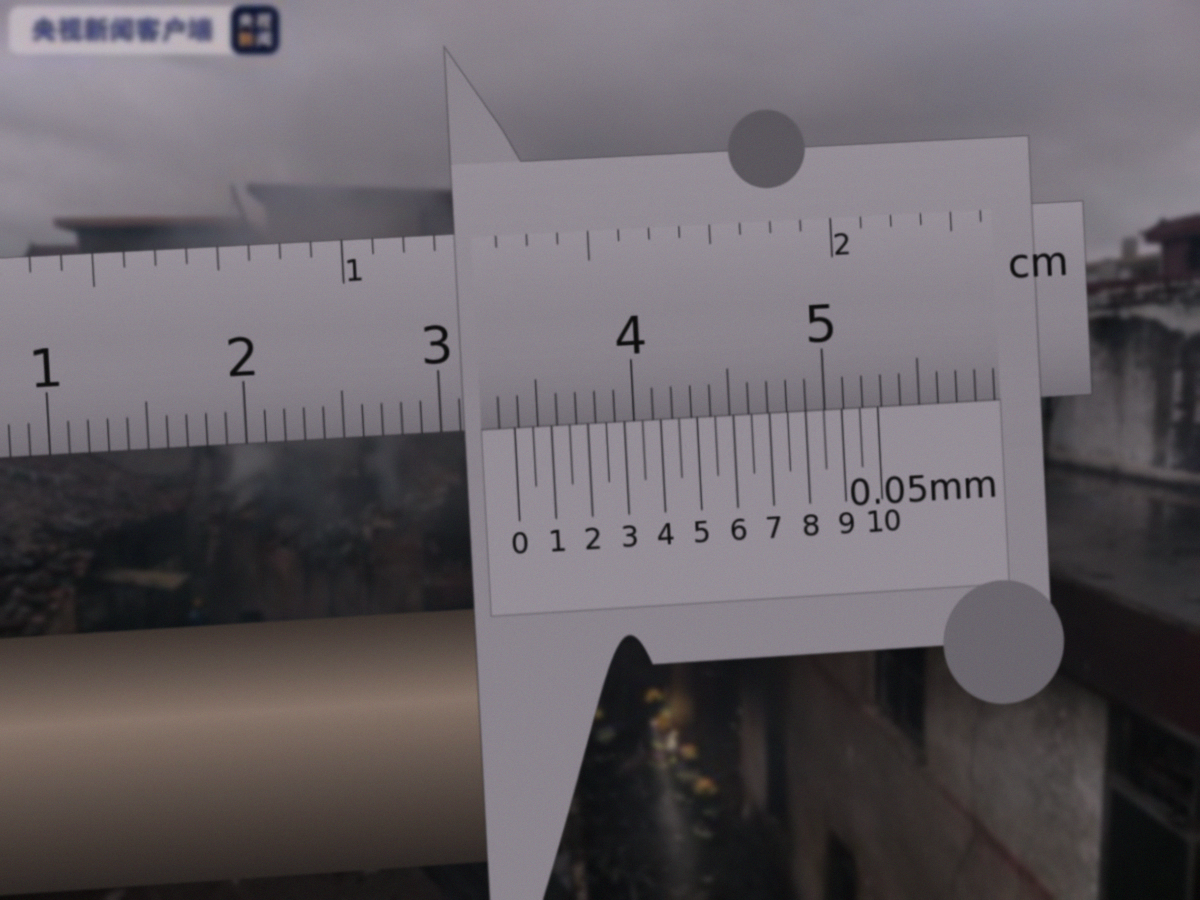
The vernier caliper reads 33.8 mm
